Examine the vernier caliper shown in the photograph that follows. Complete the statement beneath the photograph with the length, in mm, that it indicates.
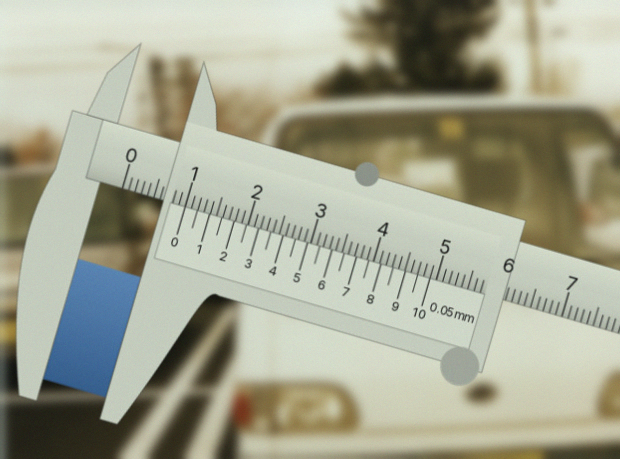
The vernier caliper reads 10.0 mm
